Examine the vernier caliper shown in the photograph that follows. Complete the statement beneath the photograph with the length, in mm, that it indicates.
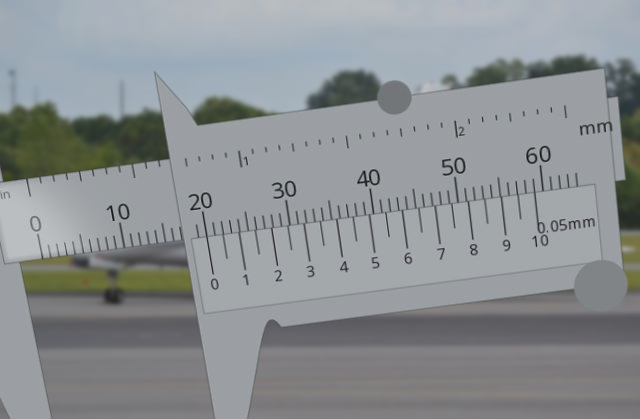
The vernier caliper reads 20.0 mm
